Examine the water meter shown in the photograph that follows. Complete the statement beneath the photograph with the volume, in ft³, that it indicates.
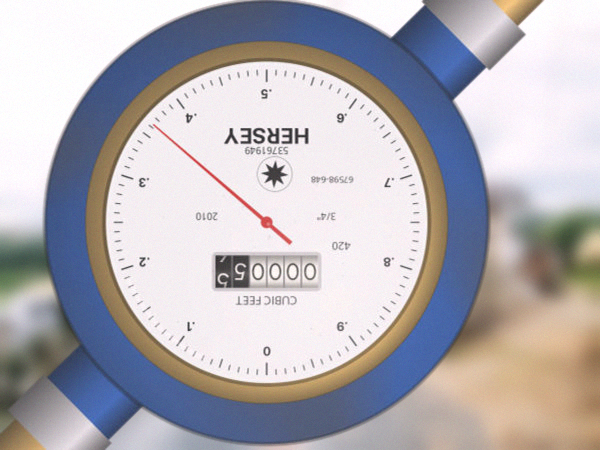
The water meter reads 55.36 ft³
